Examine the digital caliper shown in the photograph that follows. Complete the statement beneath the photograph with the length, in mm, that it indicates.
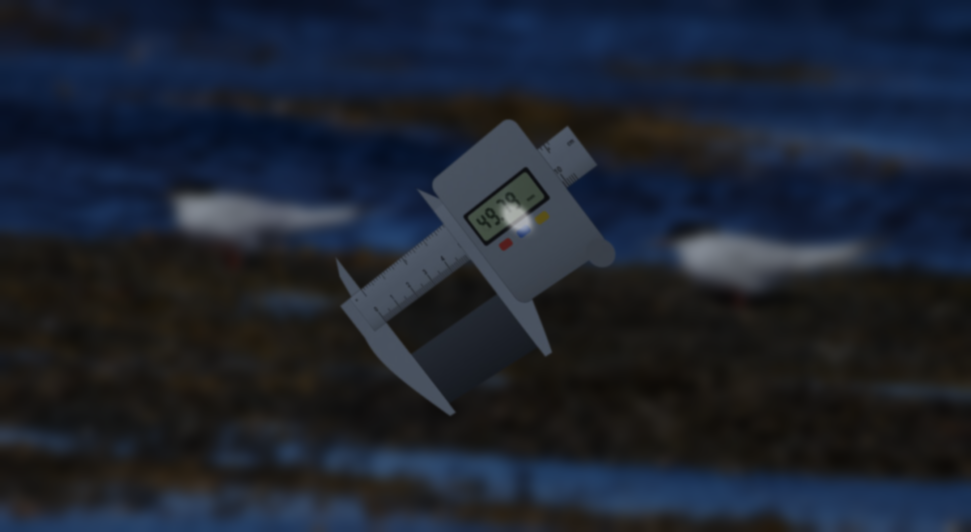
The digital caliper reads 49.79 mm
